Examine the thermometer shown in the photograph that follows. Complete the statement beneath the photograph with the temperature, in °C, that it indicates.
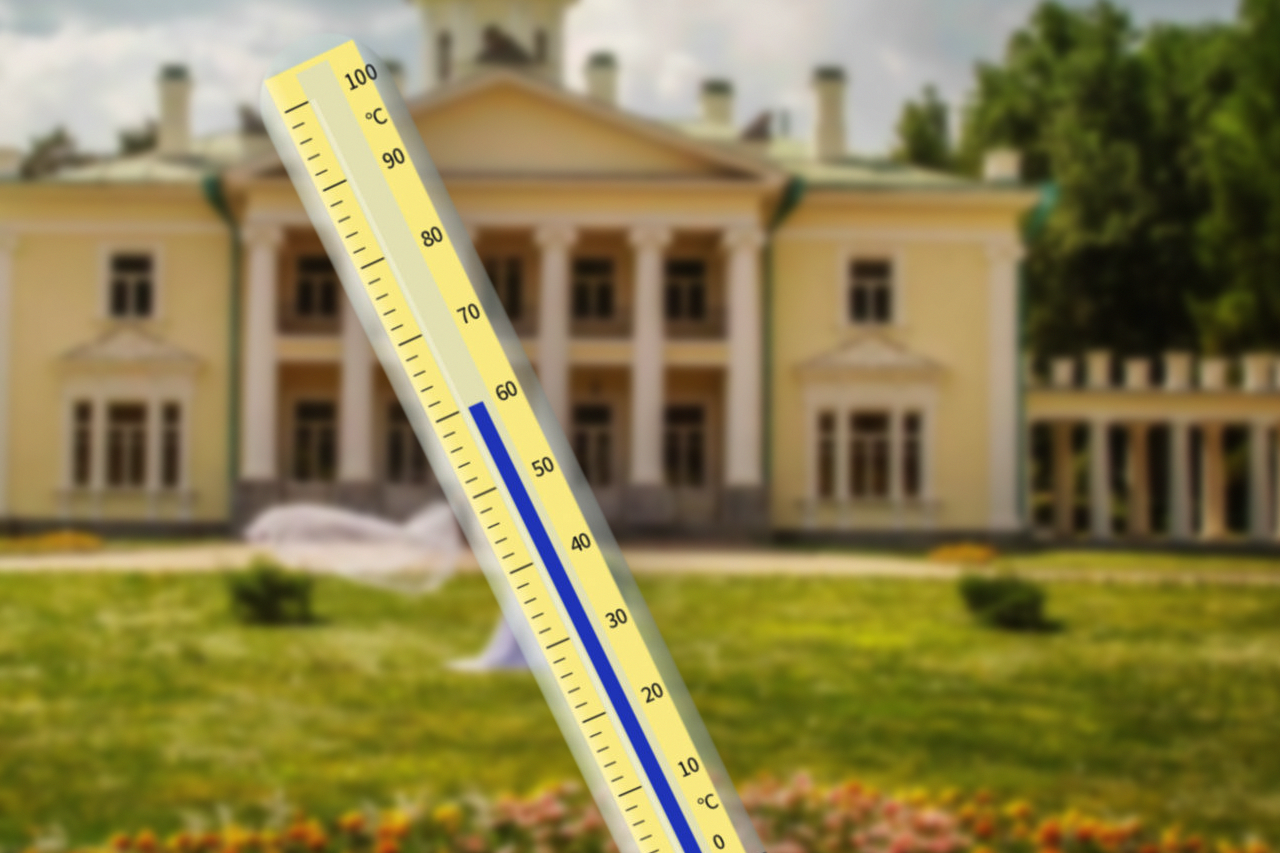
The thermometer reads 60 °C
